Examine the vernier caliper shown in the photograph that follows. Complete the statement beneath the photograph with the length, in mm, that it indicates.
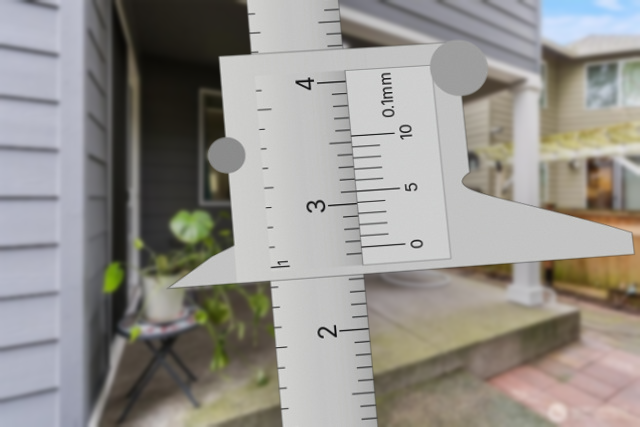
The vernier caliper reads 26.5 mm
